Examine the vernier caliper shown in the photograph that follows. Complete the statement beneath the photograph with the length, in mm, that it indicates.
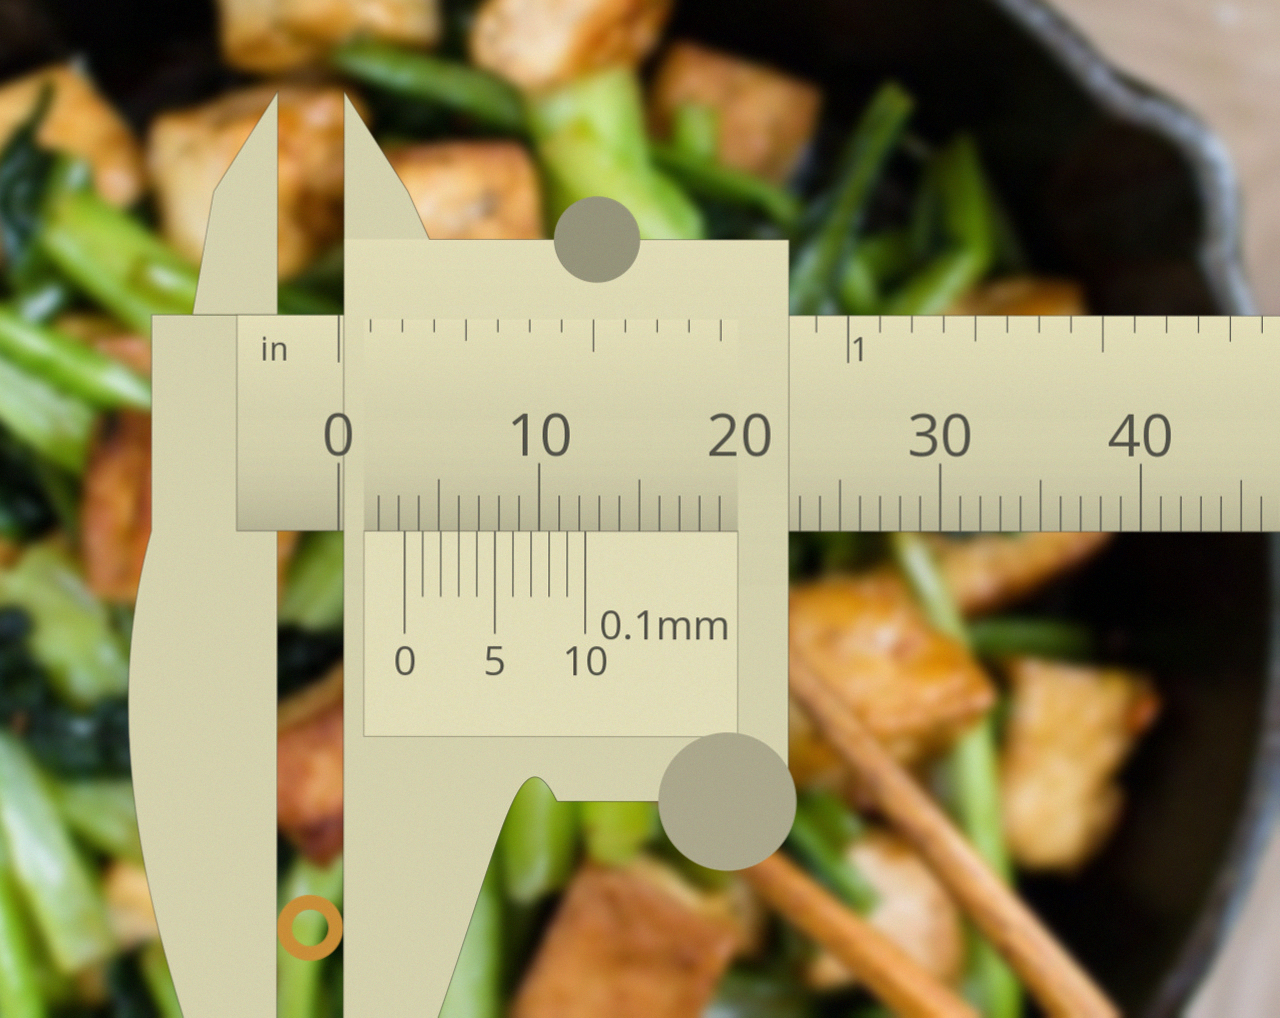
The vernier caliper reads 3.3 mm
